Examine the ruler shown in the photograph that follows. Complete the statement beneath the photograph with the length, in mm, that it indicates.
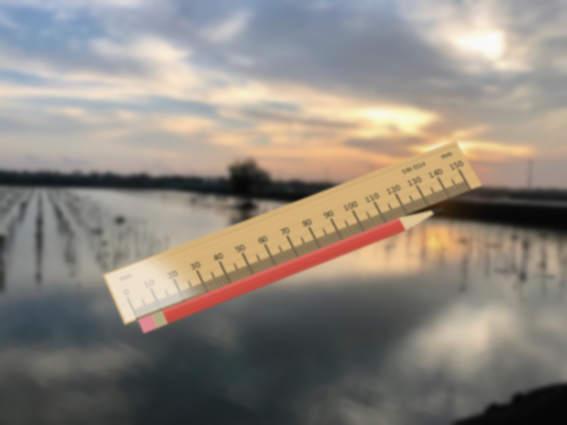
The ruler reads 135 mm
